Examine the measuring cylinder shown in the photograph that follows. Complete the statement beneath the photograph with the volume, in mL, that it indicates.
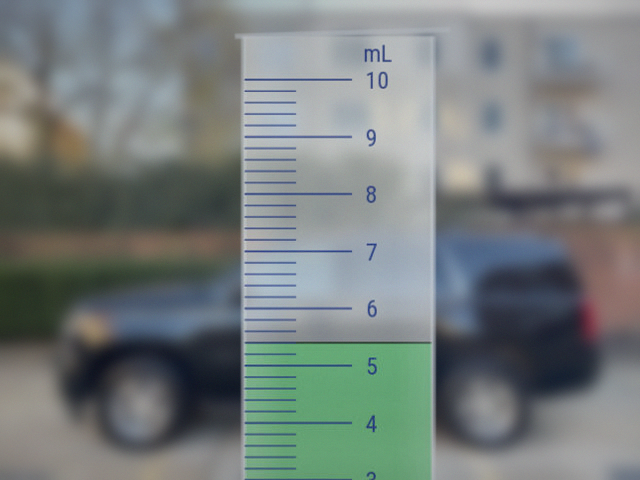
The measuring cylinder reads 5.4 mL
